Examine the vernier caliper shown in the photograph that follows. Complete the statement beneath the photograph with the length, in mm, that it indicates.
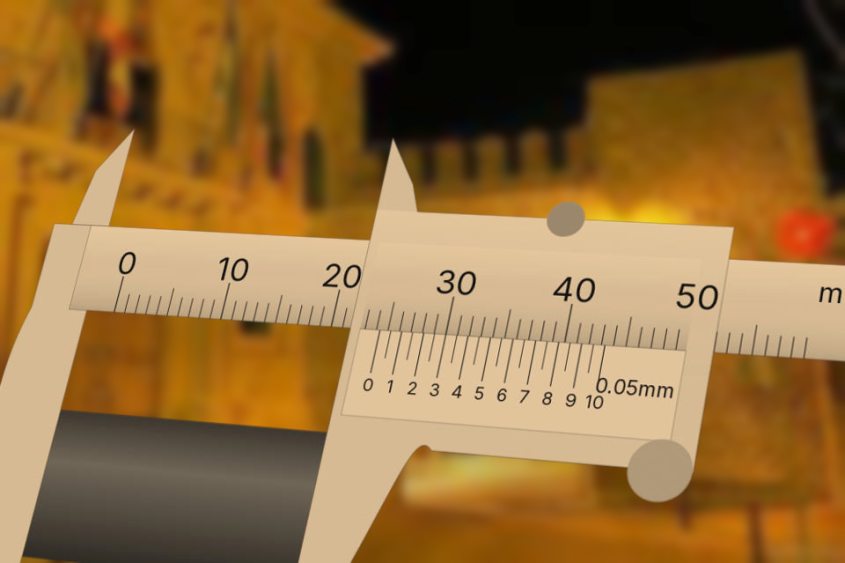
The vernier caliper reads 24.3 mm
